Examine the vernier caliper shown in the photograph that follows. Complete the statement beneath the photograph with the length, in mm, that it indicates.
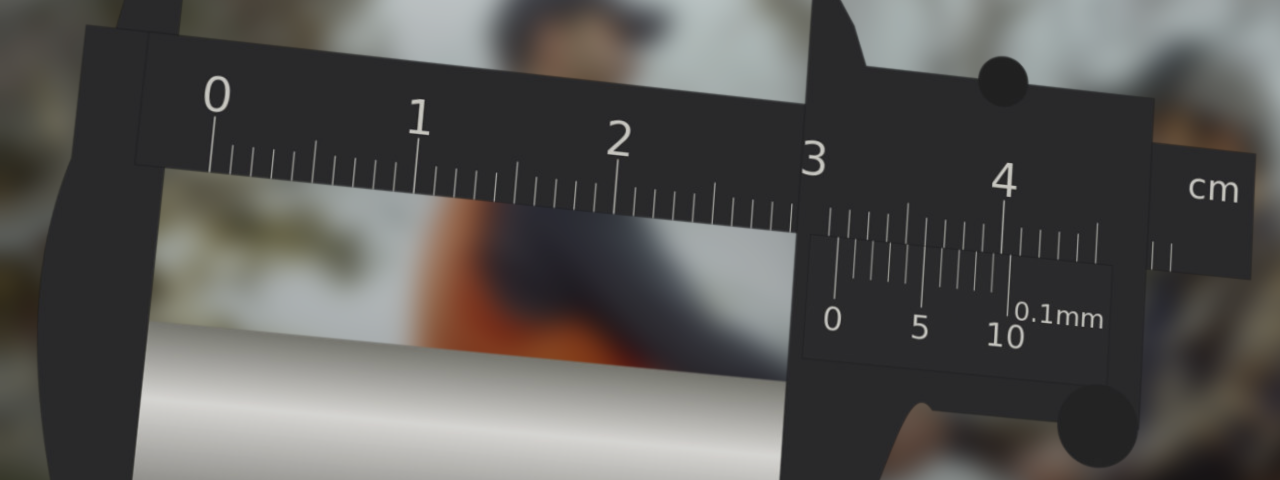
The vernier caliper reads 31.5 mm
